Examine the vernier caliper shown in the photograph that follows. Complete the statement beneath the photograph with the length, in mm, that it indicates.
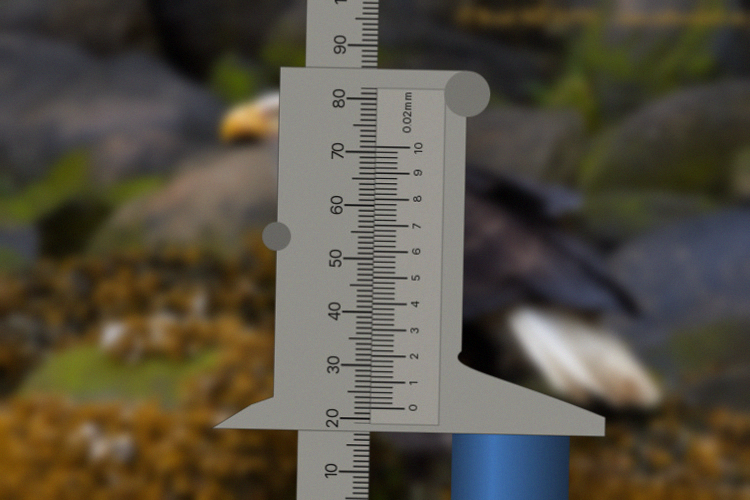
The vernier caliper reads 22.0 mm
